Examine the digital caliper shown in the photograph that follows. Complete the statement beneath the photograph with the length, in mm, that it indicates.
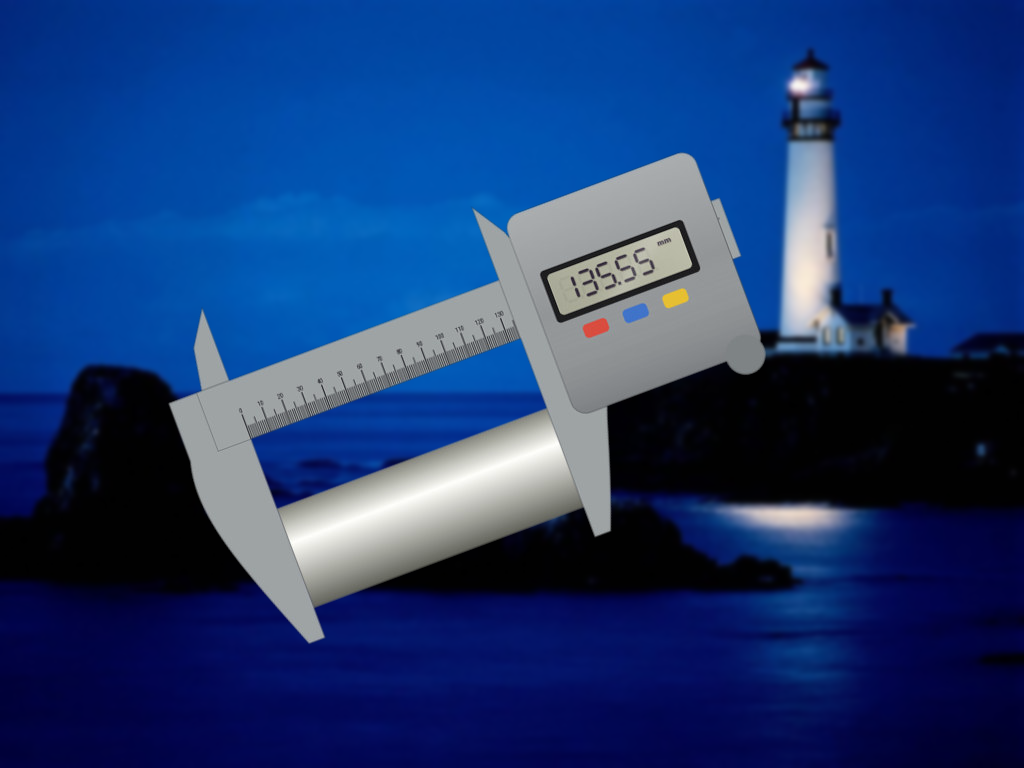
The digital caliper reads 135.55 mm
